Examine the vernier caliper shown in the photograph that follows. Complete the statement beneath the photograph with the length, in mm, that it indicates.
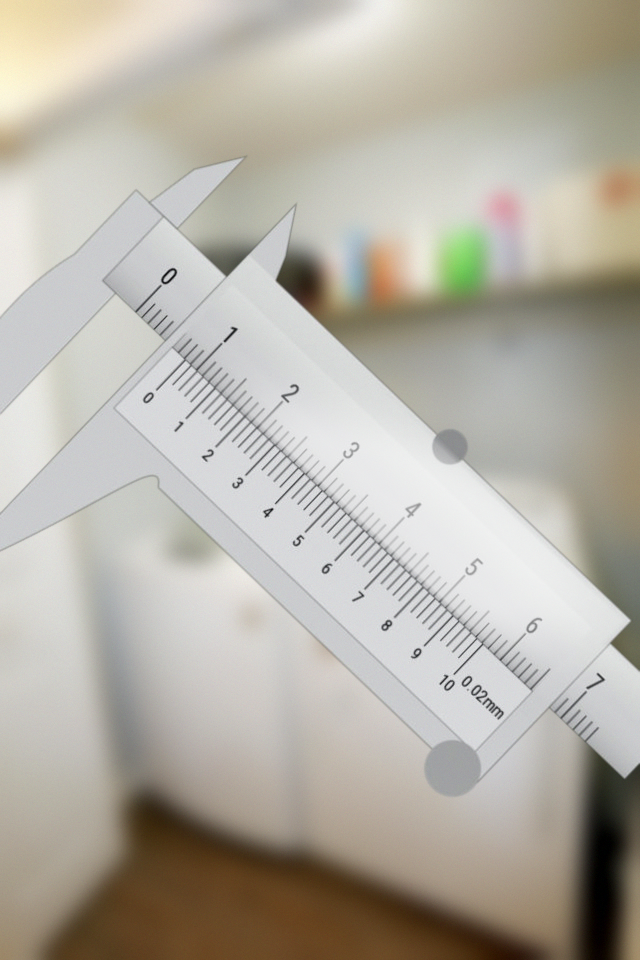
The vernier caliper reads 8.2 mm
